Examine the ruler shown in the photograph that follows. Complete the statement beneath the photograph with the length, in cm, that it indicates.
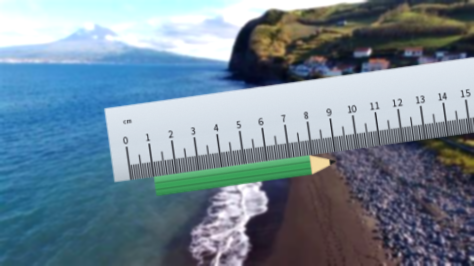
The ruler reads 8 cm
